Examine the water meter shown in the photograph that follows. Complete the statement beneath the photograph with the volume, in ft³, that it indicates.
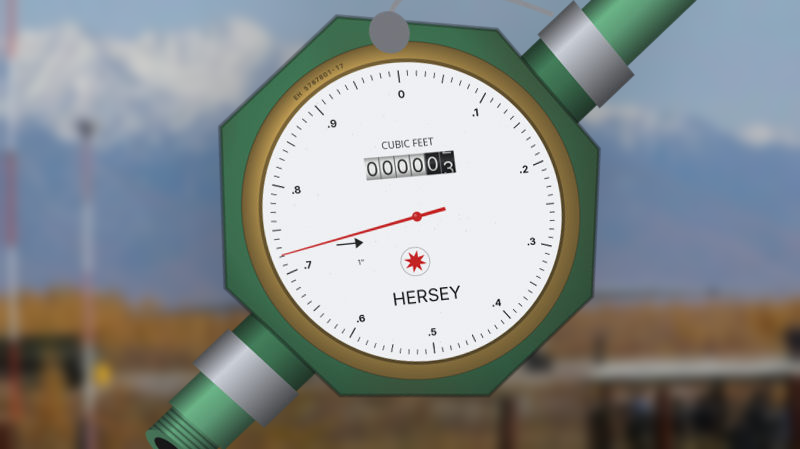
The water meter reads 2.72 ft³
